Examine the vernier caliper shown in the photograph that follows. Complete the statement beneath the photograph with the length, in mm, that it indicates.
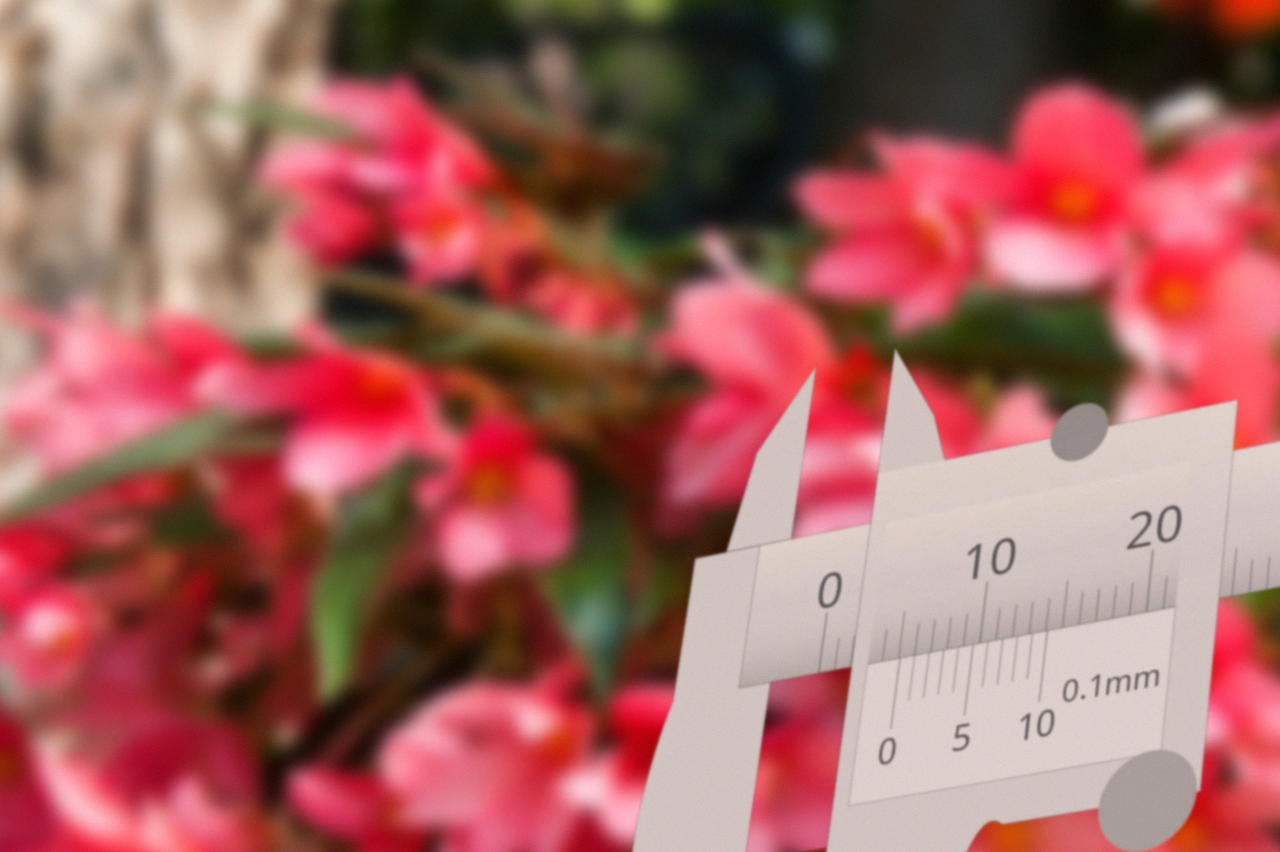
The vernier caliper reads 5.1 mm
